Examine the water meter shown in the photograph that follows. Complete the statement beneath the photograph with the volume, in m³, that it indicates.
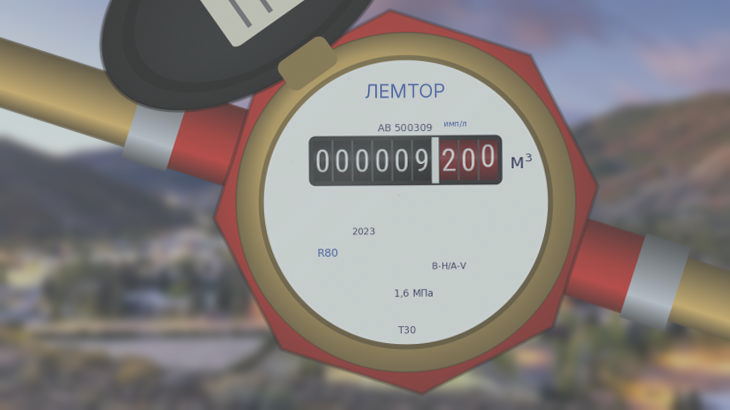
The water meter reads 9.200 m³
